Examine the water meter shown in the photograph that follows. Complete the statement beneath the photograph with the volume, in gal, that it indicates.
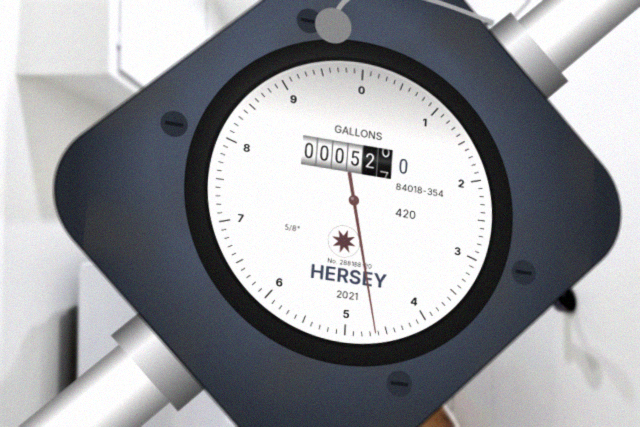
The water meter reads 5264.6 gal
